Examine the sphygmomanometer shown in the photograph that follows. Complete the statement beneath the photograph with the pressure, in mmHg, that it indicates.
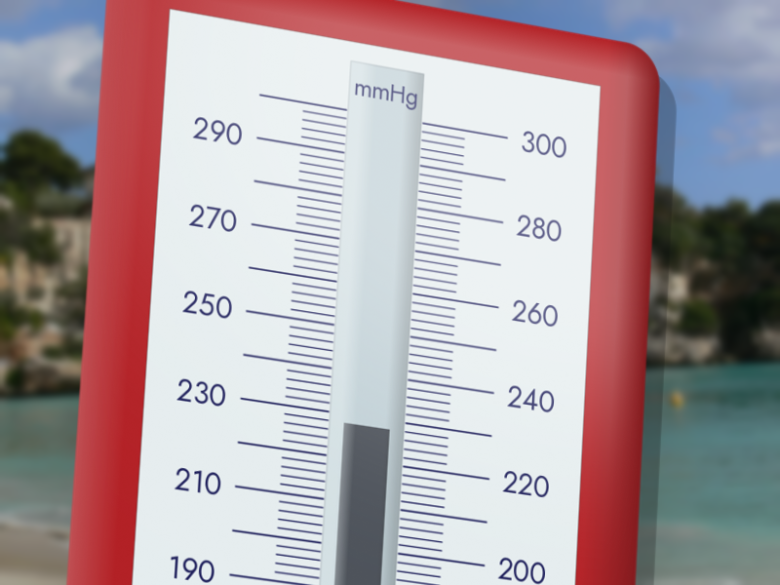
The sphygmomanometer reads 228 mmHg
